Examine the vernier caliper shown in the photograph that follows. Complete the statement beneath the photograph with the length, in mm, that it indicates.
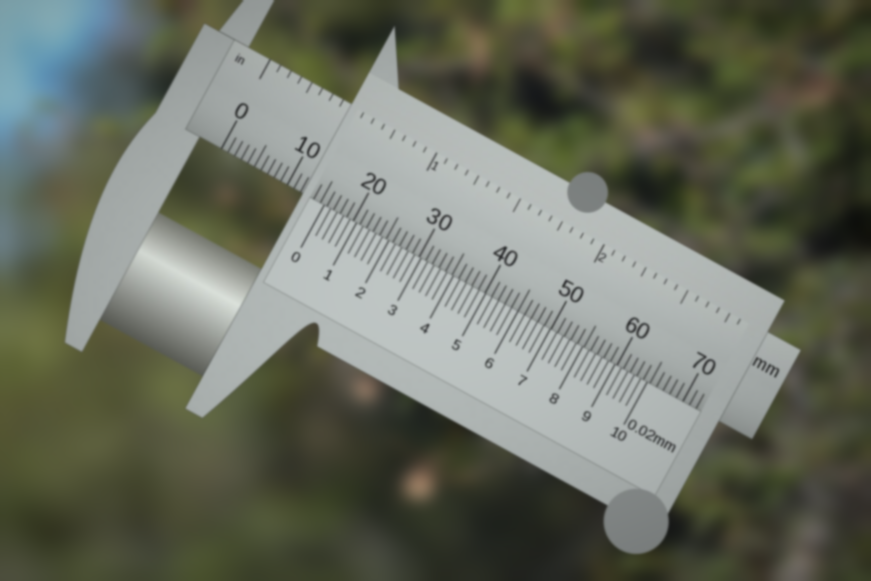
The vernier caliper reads 15.6 mm
